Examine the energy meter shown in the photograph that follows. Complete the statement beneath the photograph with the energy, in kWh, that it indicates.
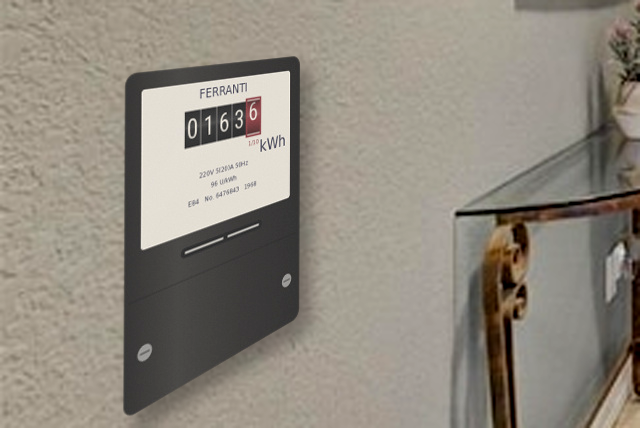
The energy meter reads 163.6 kWh
